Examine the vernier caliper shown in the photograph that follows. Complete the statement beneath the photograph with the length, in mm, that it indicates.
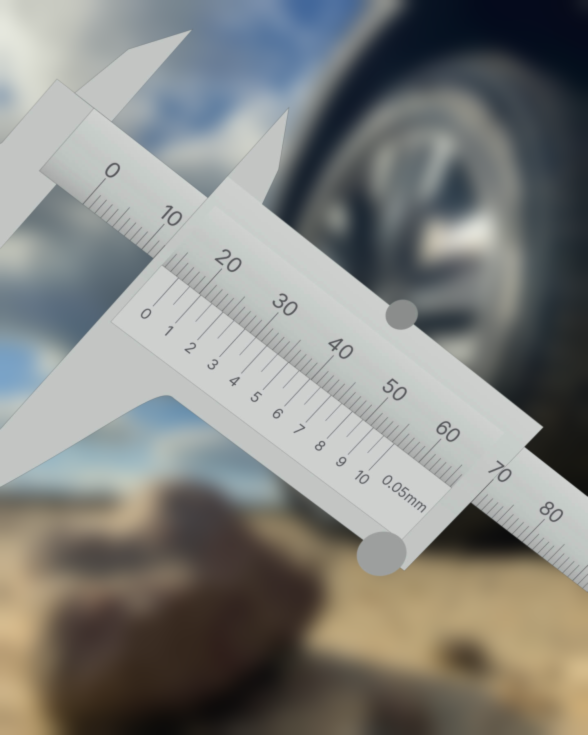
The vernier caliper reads 16.4 mm
